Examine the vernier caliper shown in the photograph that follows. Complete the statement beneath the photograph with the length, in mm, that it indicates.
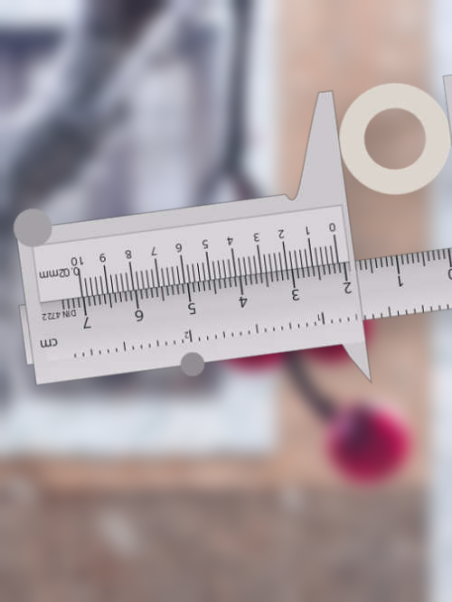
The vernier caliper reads 21.2 mm
